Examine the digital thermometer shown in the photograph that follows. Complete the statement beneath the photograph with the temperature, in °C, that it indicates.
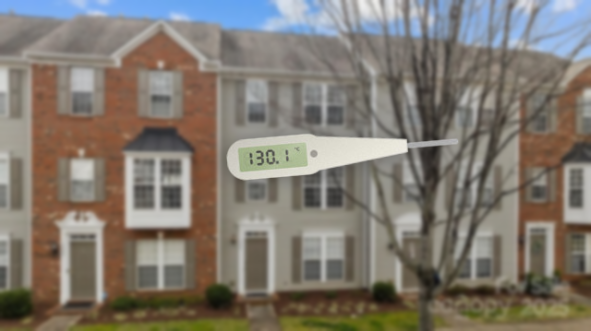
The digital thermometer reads 130.1 °C
